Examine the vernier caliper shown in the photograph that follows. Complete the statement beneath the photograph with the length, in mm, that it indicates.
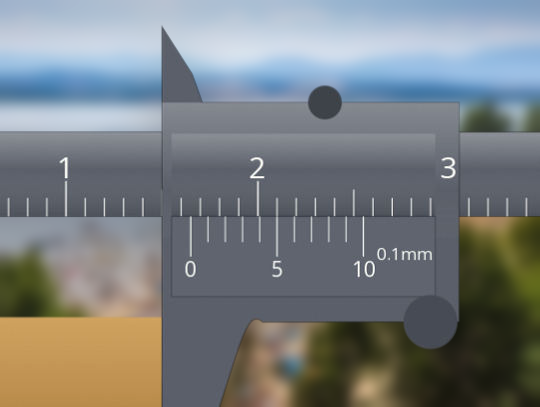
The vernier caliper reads 16.5 mm
